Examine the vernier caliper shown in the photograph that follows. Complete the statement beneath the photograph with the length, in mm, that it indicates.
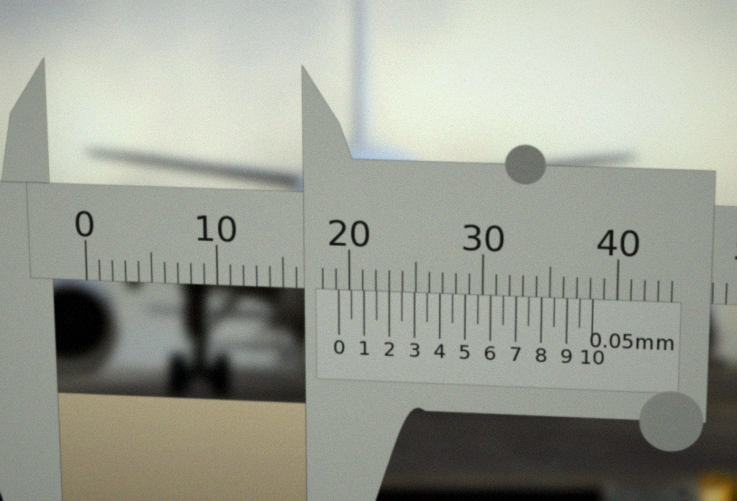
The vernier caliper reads 19.2 mm
